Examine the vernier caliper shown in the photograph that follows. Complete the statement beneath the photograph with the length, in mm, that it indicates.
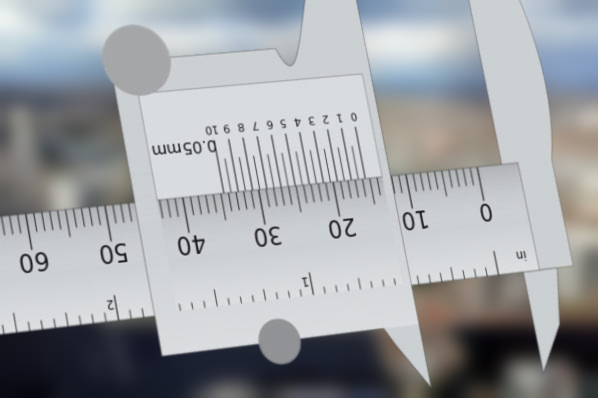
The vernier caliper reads 15.6 mm
